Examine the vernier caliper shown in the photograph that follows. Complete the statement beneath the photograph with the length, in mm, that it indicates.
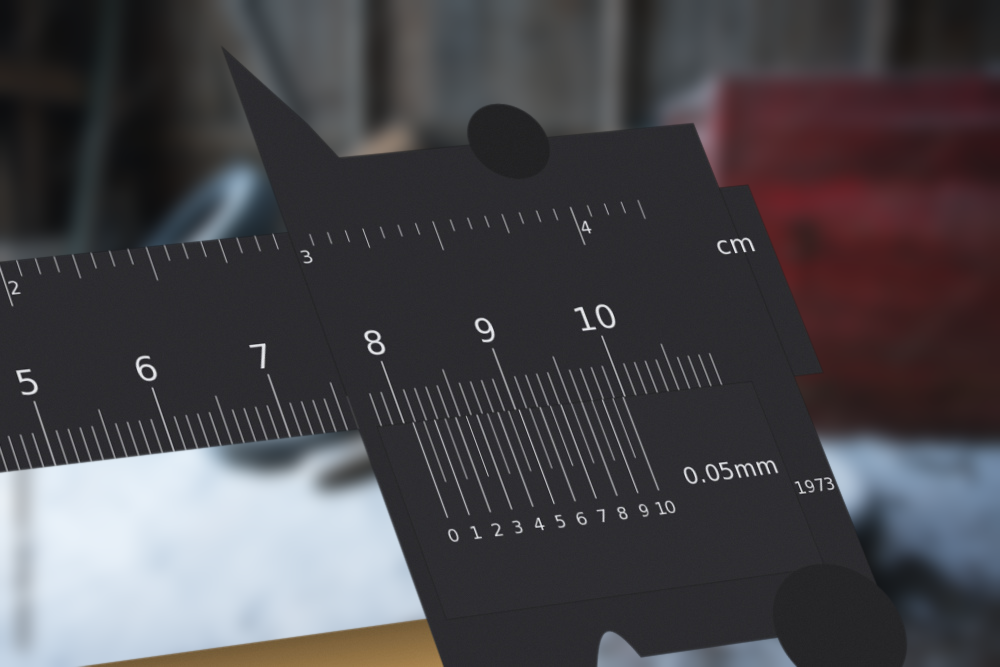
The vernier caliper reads 80.8 mm
